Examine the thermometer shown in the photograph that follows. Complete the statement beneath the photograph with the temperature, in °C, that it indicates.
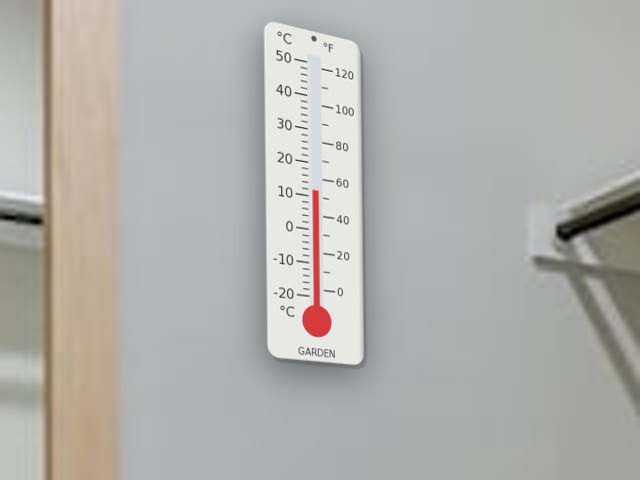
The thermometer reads 12 °C
